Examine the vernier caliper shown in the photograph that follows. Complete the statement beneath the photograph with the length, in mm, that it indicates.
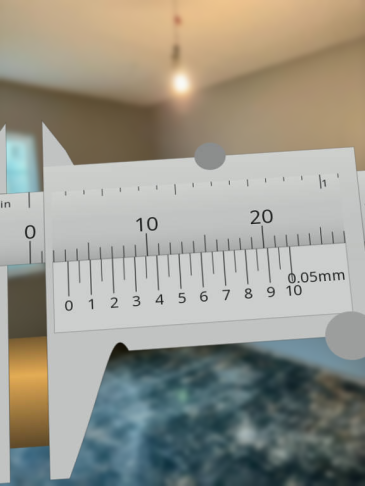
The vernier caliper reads 3.2 mm
